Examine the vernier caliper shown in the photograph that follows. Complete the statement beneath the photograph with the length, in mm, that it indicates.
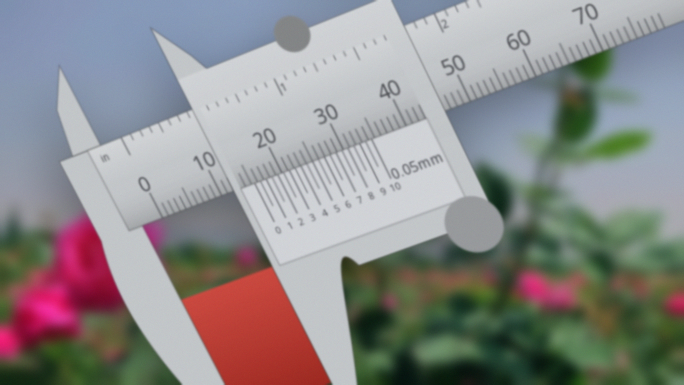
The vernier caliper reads 15.5 mm
